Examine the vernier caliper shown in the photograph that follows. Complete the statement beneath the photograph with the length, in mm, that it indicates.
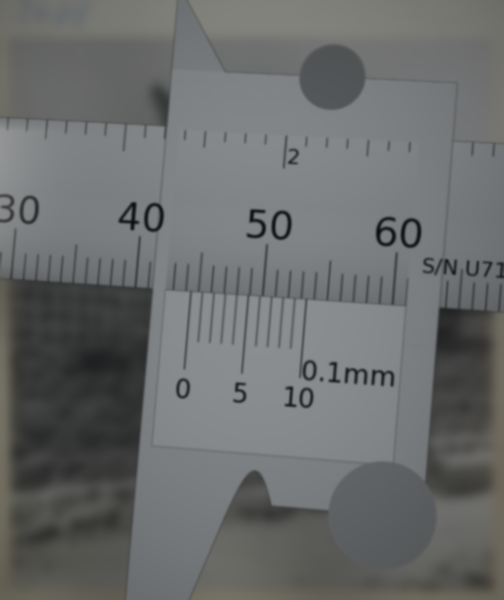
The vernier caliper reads 44.4 mm
